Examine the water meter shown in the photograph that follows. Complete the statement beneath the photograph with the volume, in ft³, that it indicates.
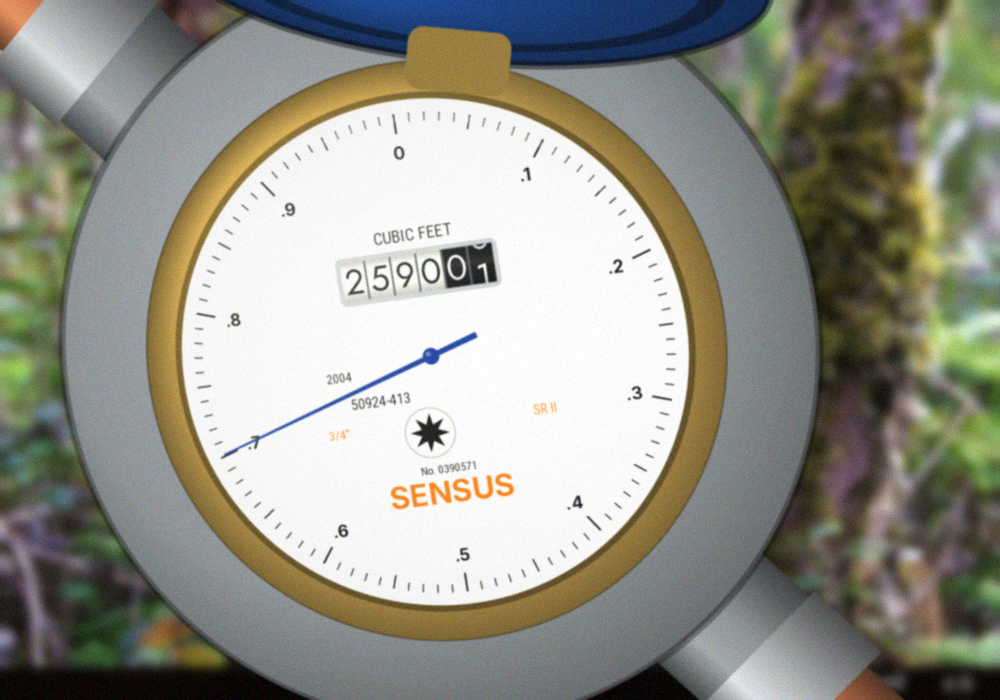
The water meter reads 259000.70 ft³
